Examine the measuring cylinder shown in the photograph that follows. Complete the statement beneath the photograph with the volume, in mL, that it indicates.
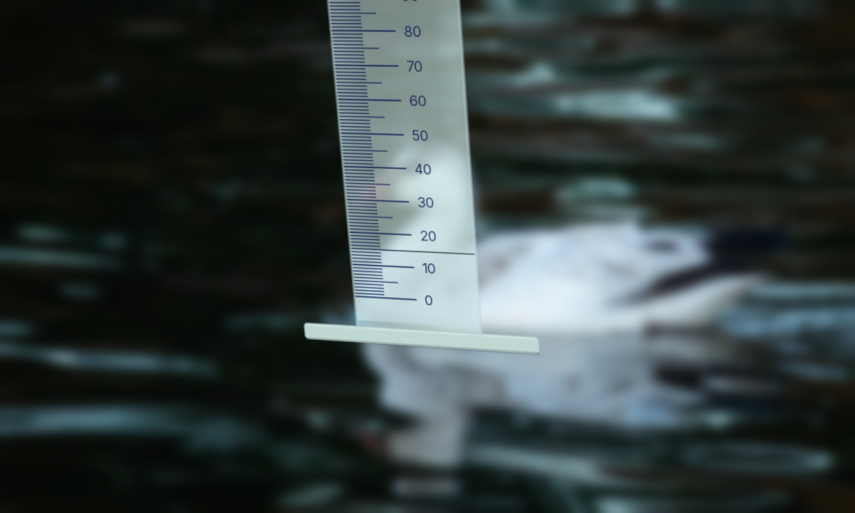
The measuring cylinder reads 15 mL
